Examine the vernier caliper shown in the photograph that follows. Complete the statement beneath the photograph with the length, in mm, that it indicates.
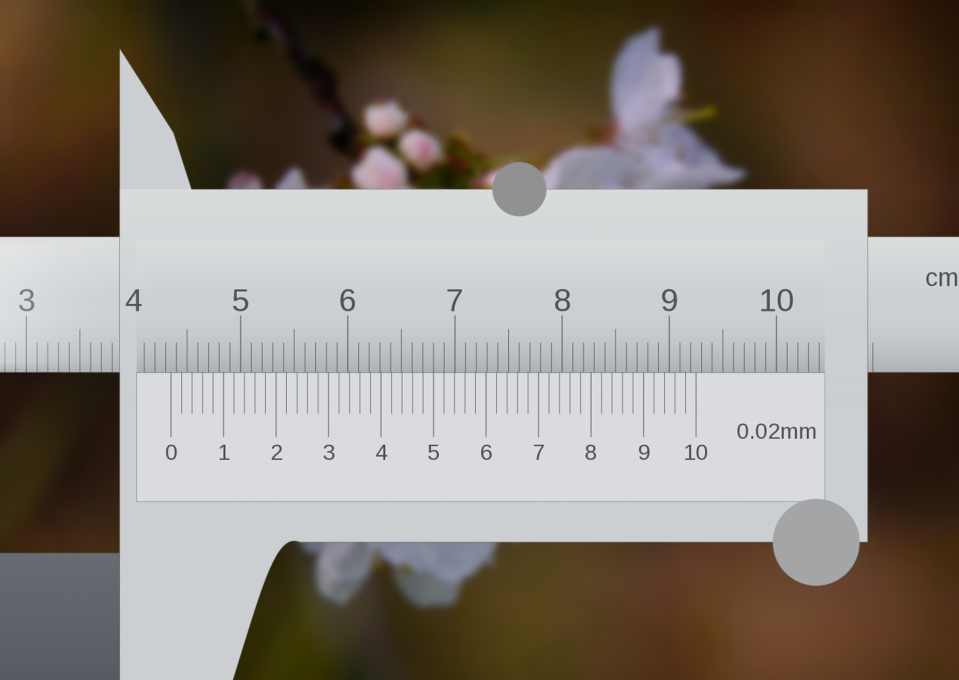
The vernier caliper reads 43.5 mm
